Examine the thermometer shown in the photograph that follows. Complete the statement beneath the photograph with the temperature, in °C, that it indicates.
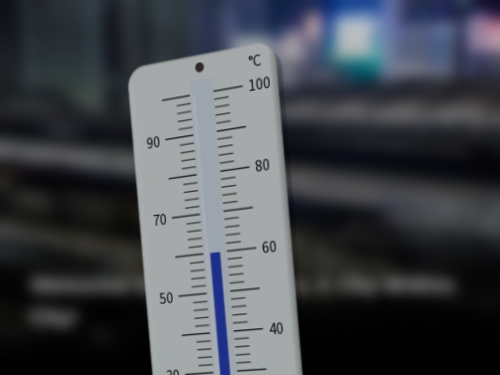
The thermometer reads 60 °C
